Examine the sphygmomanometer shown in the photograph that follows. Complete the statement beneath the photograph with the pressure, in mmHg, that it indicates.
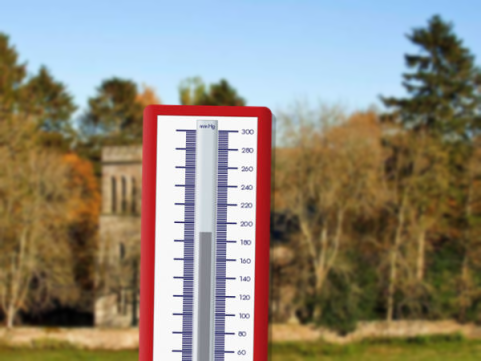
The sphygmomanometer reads 190 mmHg
